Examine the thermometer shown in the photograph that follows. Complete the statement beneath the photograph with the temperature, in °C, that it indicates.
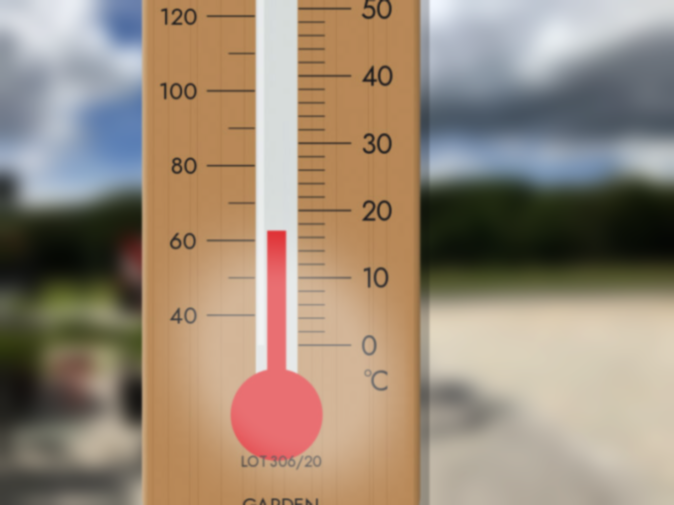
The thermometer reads 17 °C
